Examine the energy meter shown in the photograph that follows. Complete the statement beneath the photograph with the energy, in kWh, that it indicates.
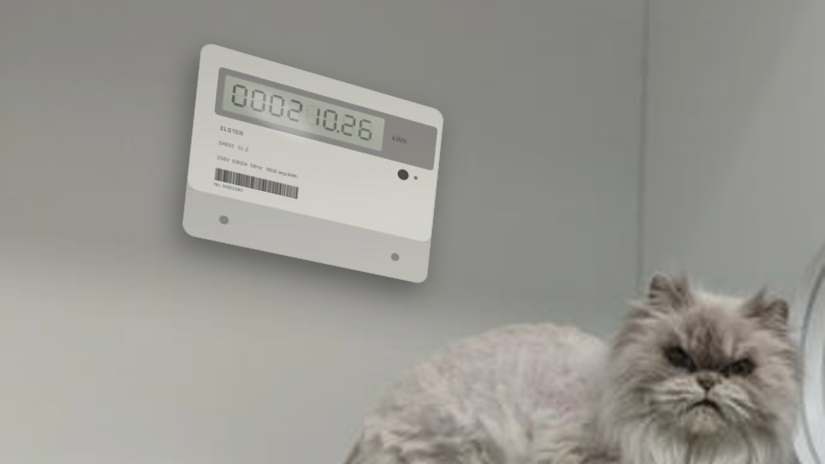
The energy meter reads 210.26 kWh
